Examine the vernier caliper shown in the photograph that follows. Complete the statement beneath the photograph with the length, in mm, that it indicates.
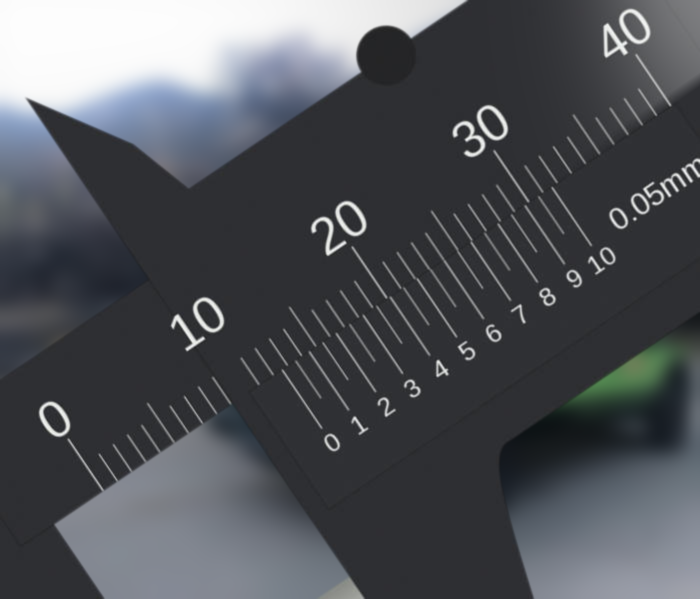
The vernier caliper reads 12.6 mm
